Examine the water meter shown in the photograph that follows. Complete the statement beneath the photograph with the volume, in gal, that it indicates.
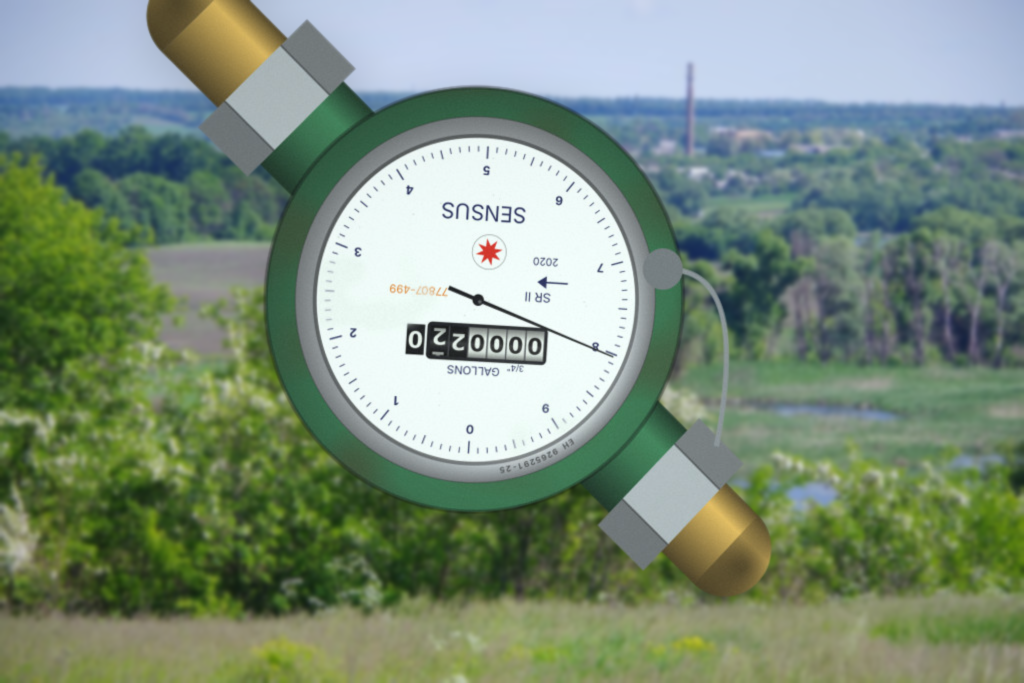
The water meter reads 218.0 gal
